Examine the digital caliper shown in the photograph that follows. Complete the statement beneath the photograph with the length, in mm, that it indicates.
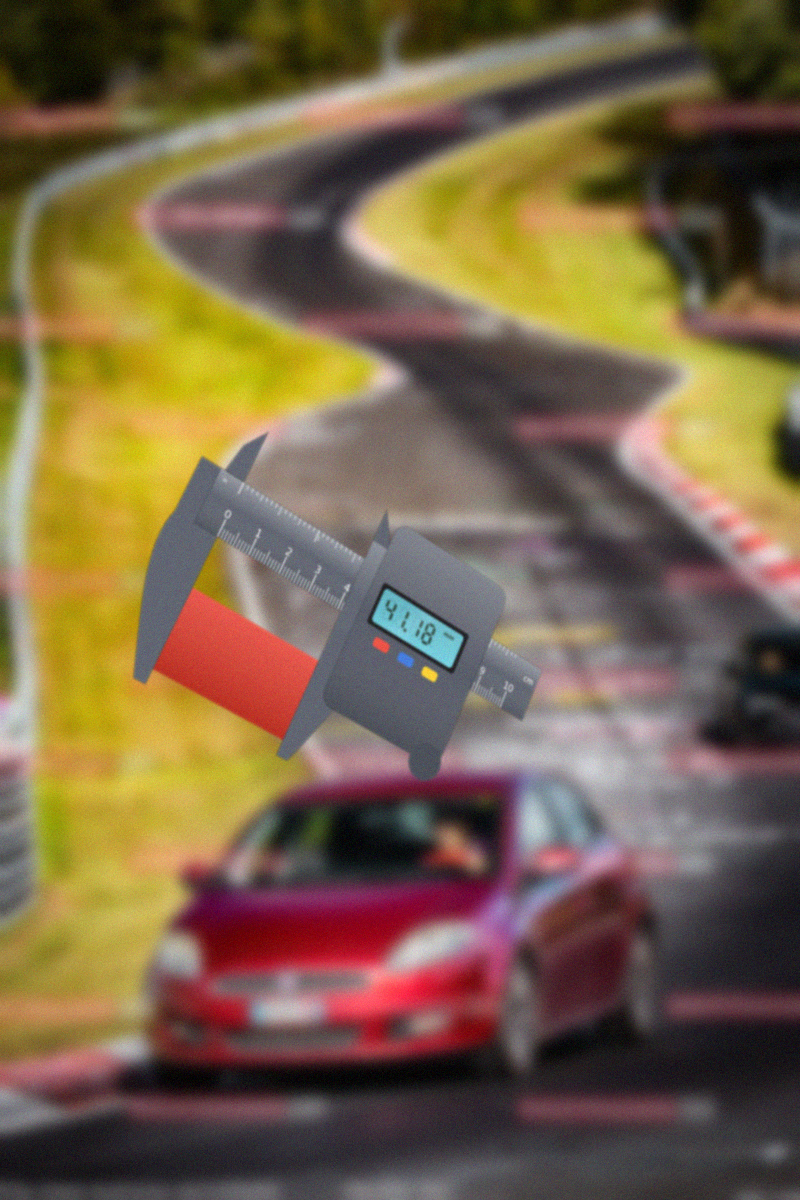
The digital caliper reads 41.18 mm
